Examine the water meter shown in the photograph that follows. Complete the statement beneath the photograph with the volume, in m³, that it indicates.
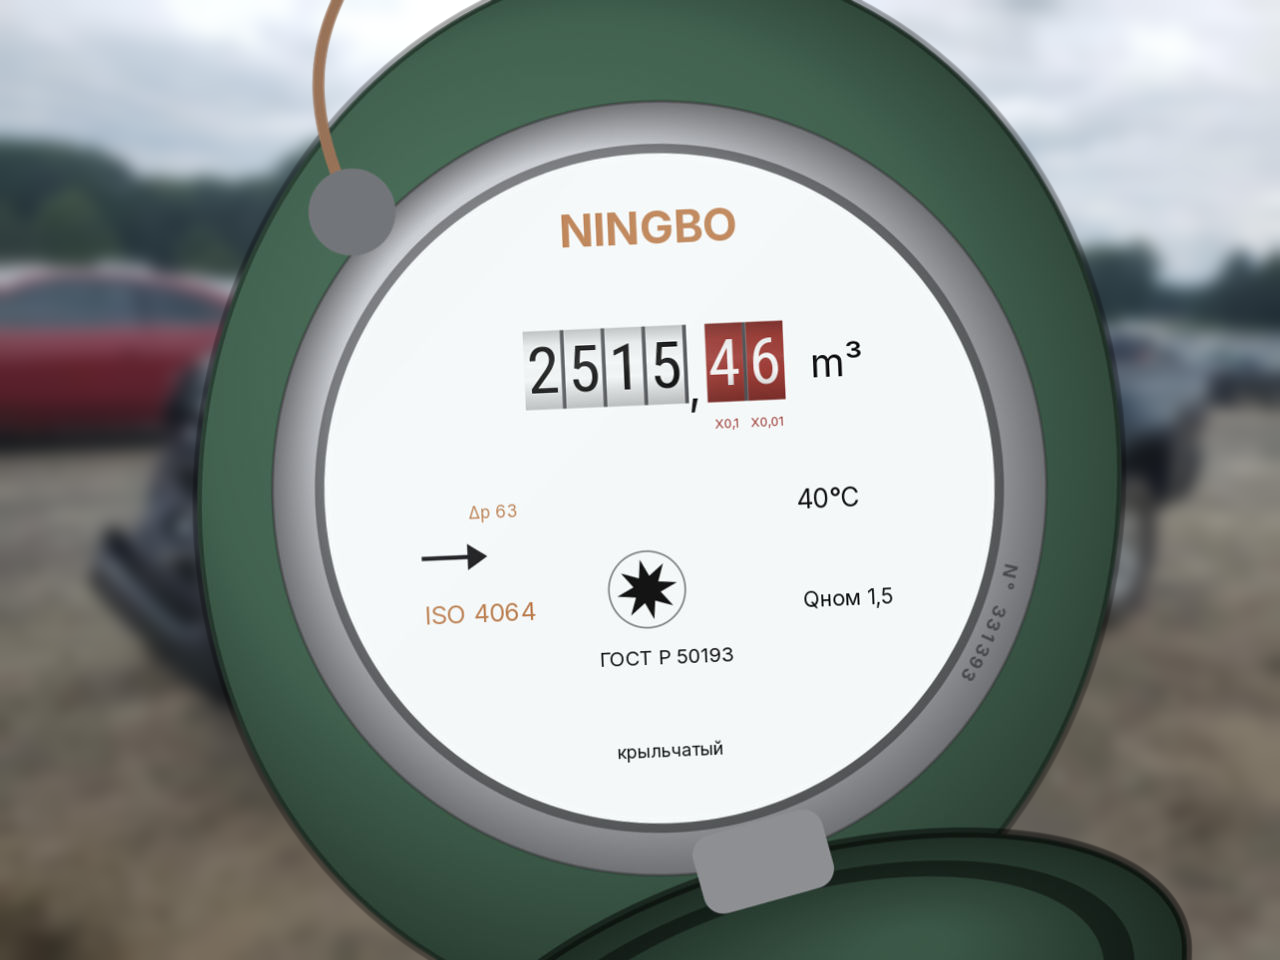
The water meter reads 2515.46 m³
